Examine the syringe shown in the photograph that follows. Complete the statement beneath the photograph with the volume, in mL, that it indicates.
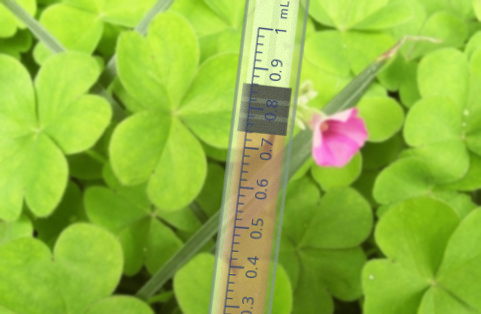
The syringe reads 0.74 mL
